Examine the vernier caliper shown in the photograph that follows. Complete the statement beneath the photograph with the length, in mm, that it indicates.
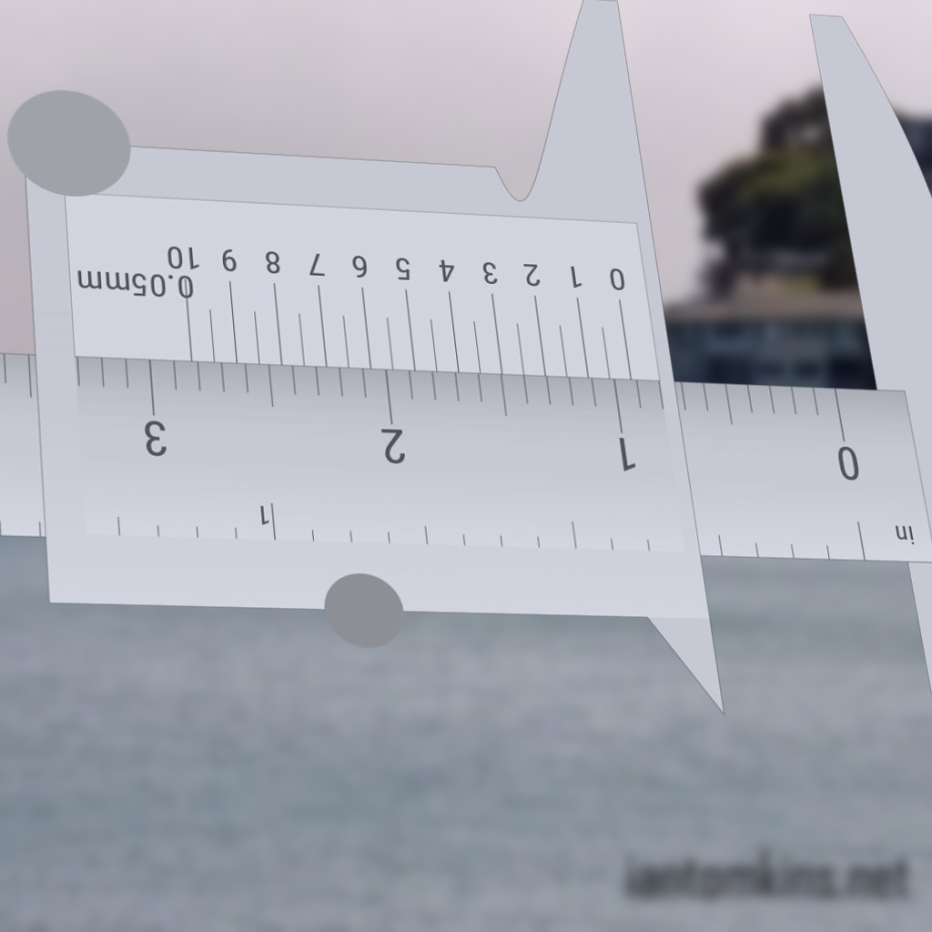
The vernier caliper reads 9.25 mm
